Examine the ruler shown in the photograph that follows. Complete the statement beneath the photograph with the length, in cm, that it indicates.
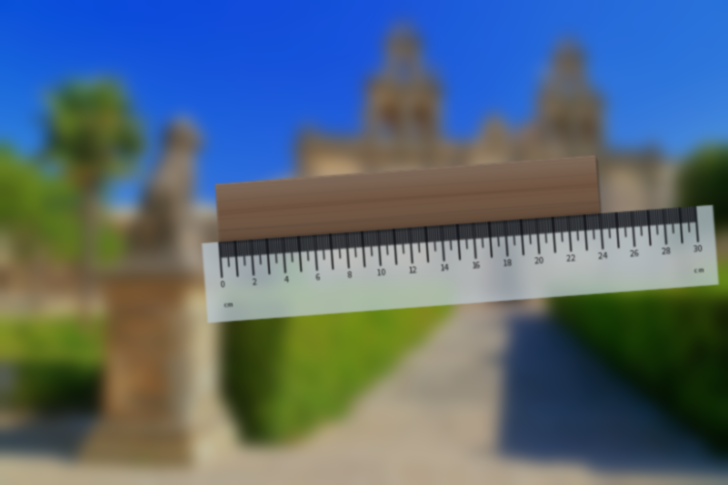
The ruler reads 24 cm
